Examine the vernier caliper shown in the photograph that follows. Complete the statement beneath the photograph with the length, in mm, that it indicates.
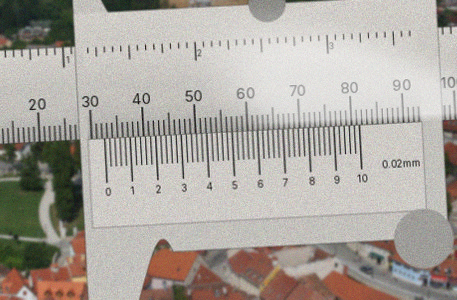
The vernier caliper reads 32.5 mm
